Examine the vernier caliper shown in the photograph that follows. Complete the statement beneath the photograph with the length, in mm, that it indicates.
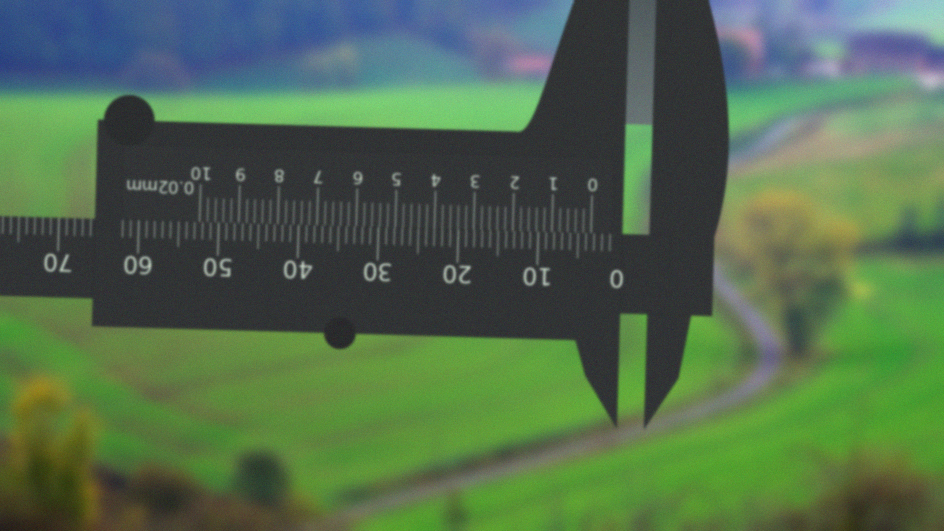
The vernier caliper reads 3.4 mm
